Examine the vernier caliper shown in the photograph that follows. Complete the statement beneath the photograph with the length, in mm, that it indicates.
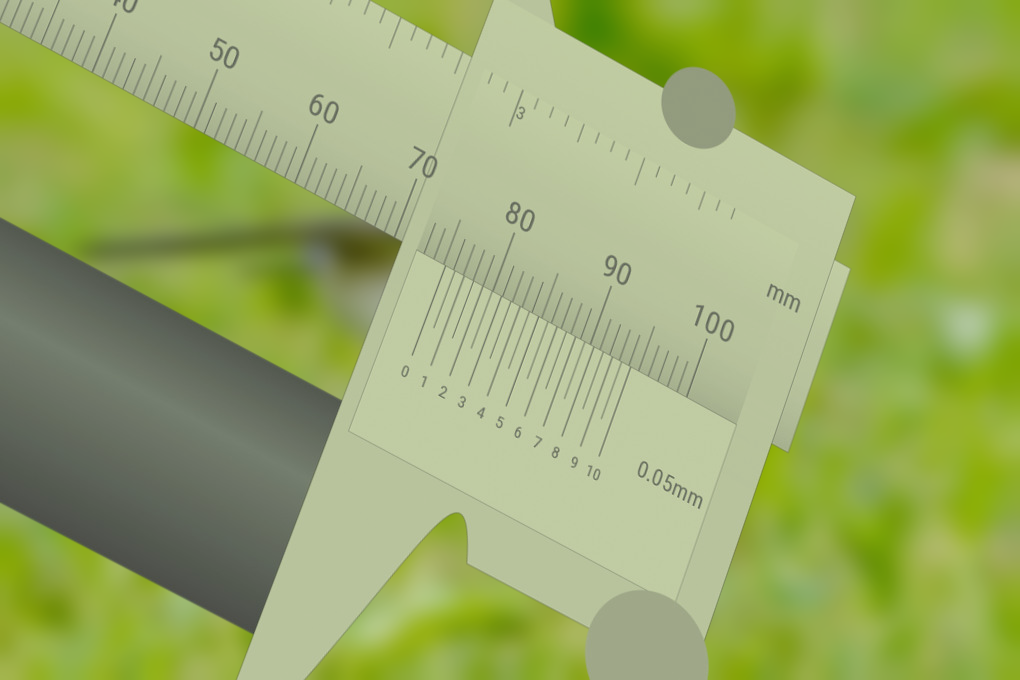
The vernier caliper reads 75.2 mm
